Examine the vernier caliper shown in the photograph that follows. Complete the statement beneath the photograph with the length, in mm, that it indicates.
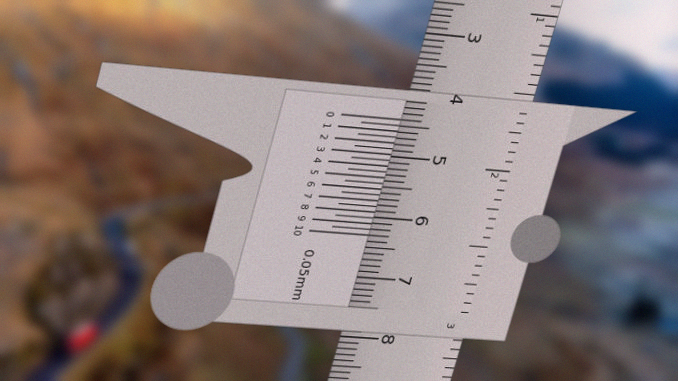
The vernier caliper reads 44.0 mm
